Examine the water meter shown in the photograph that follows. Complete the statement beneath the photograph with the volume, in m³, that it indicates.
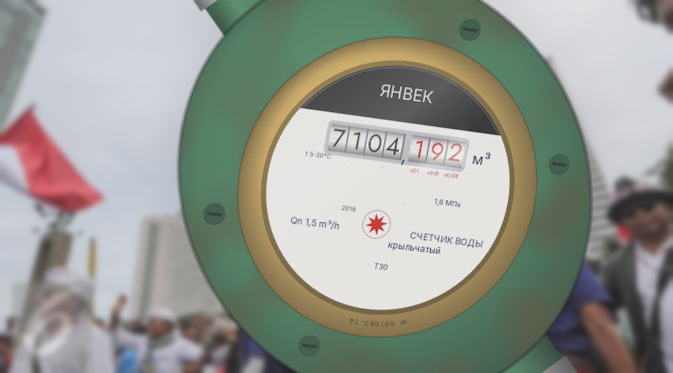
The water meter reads 7104.192 m³
